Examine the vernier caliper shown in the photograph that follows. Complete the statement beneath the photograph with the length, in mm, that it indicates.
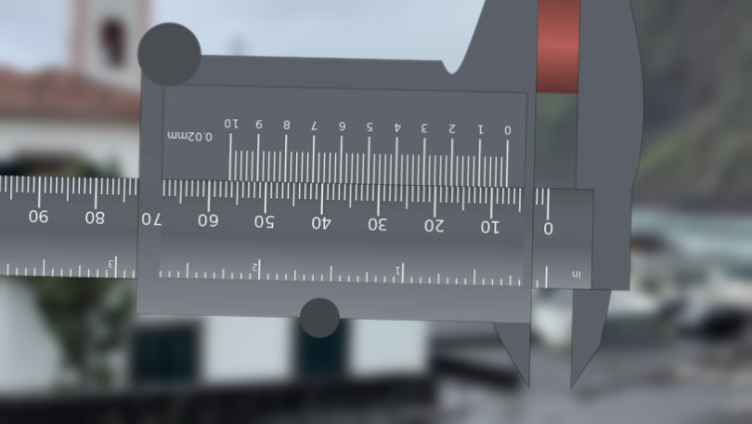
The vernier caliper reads 7.4 mm
